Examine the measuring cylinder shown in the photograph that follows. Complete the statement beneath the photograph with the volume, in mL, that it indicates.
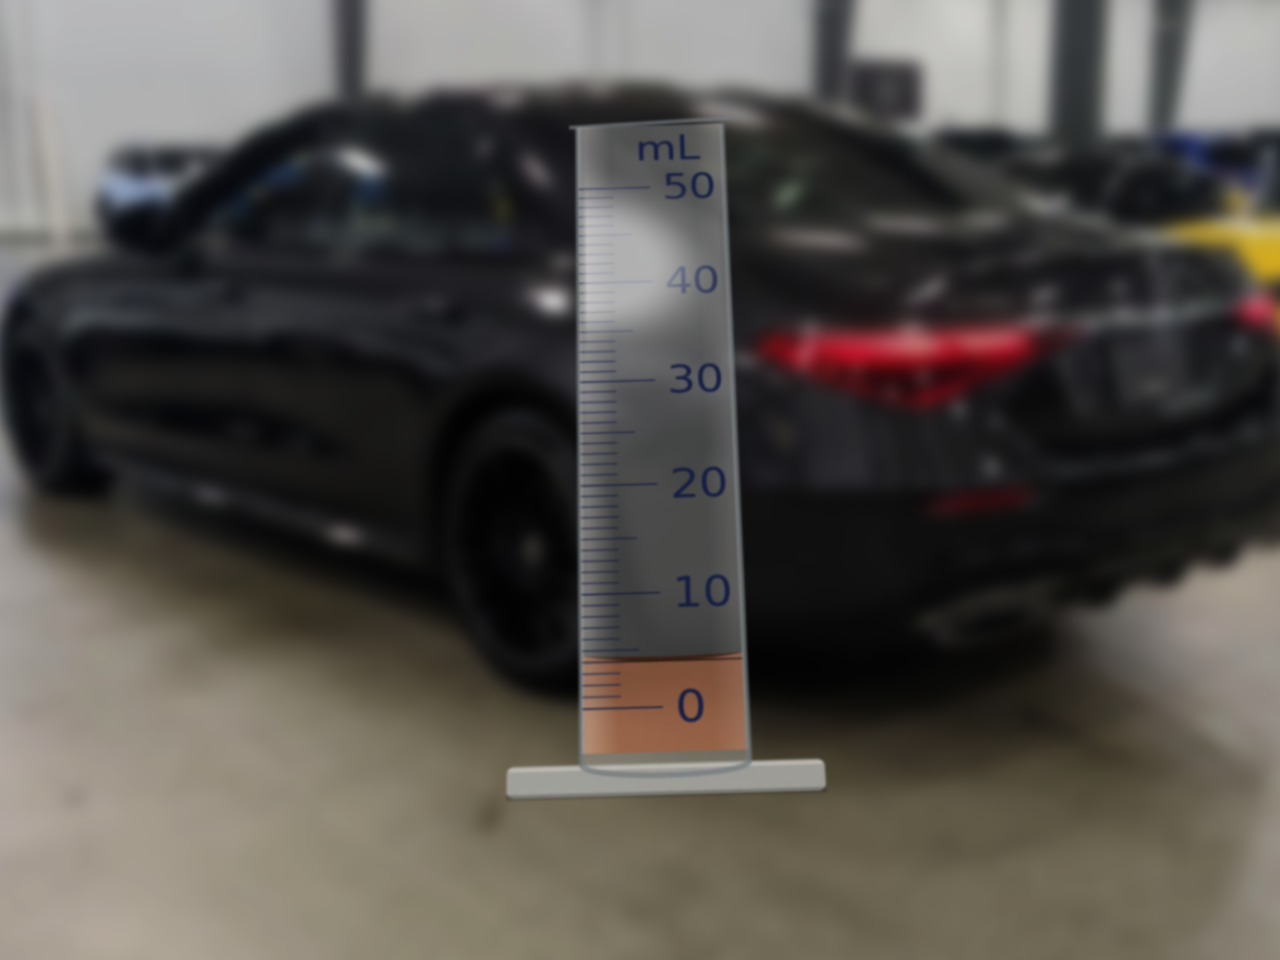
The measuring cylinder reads 4 mL
